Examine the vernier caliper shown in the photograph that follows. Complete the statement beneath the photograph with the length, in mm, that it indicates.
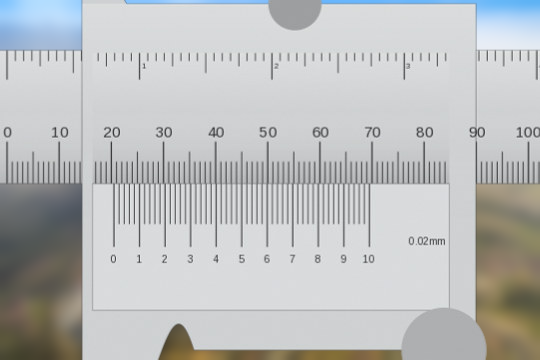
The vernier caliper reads 20.5 mm
